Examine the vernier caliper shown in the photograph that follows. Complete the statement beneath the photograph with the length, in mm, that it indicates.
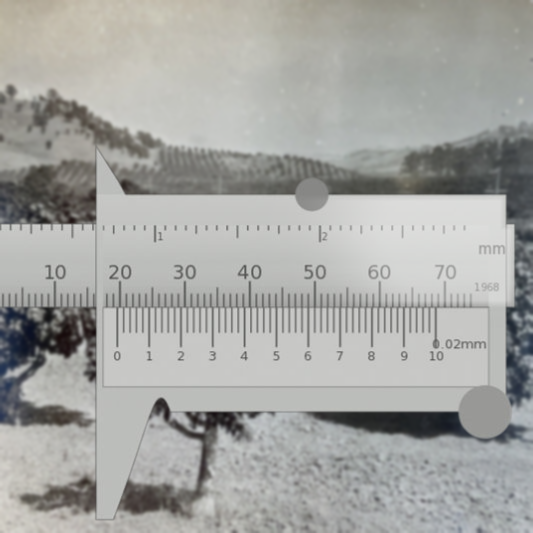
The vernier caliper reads 19.6 mm
